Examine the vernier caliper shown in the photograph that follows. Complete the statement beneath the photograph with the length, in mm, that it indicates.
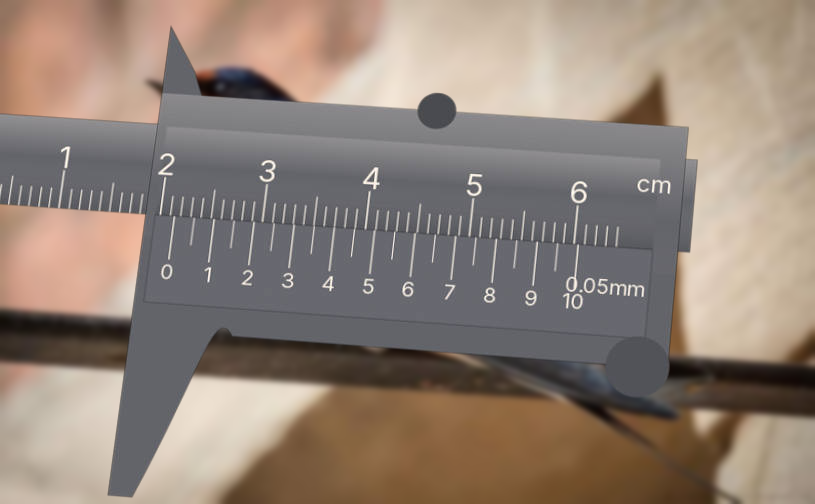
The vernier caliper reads 21.4 mm
